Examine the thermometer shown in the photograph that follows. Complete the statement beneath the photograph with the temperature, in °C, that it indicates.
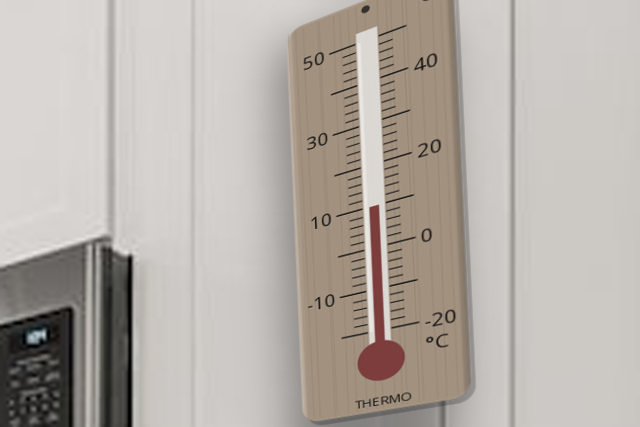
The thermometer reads 10 °C
